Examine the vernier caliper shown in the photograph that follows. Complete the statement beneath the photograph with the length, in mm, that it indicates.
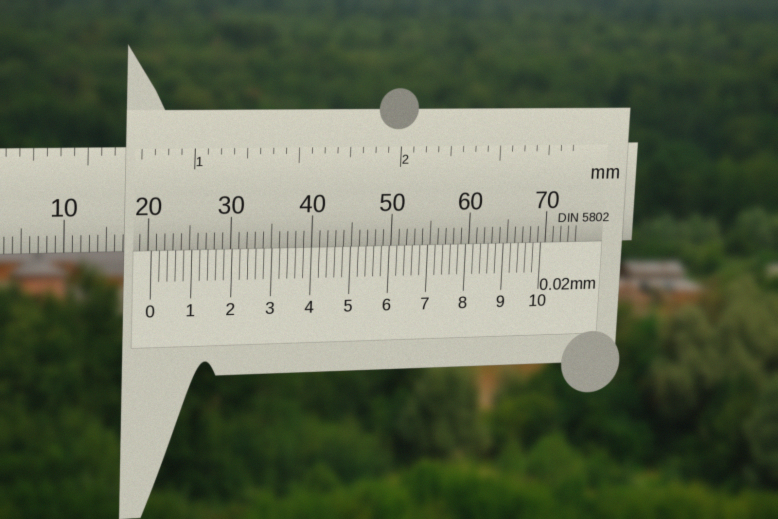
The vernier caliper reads 20.4 mm
